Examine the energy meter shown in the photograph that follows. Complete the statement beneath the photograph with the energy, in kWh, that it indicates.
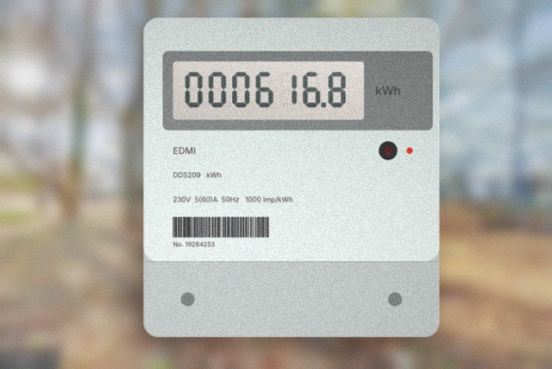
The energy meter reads 616.8 kWh
